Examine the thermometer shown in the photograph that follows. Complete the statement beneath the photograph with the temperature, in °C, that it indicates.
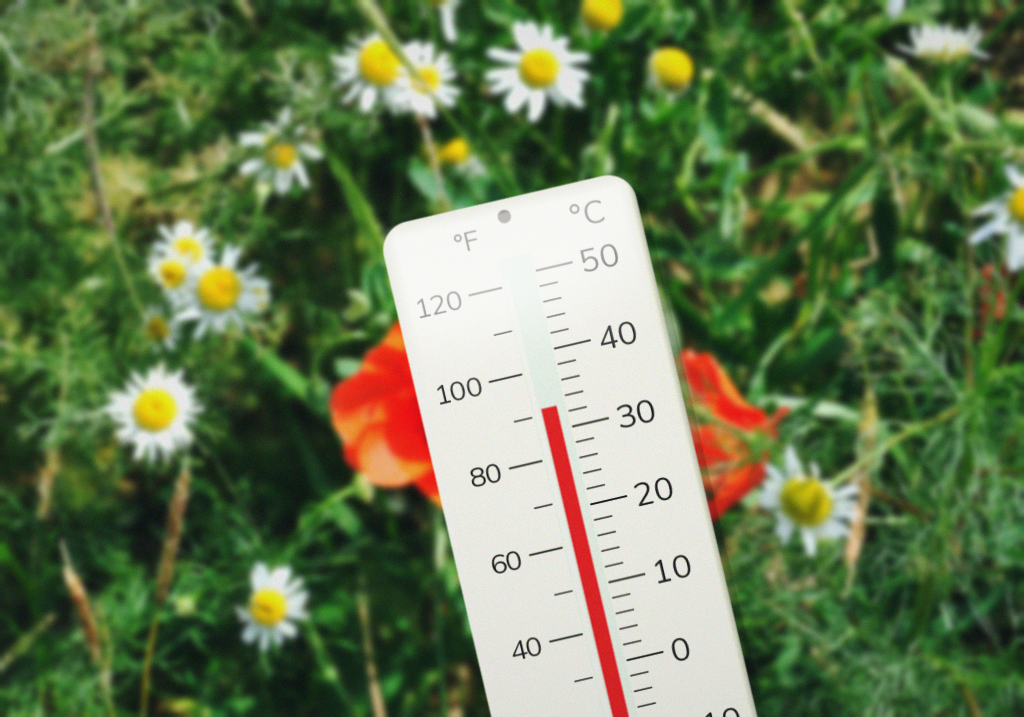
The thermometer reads 33 °C
